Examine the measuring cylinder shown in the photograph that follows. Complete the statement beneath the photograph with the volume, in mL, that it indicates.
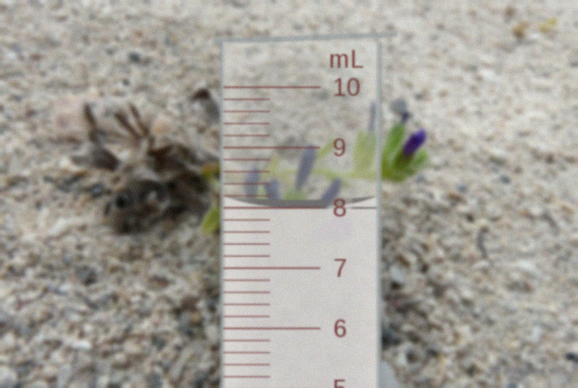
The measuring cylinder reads 8 mL
